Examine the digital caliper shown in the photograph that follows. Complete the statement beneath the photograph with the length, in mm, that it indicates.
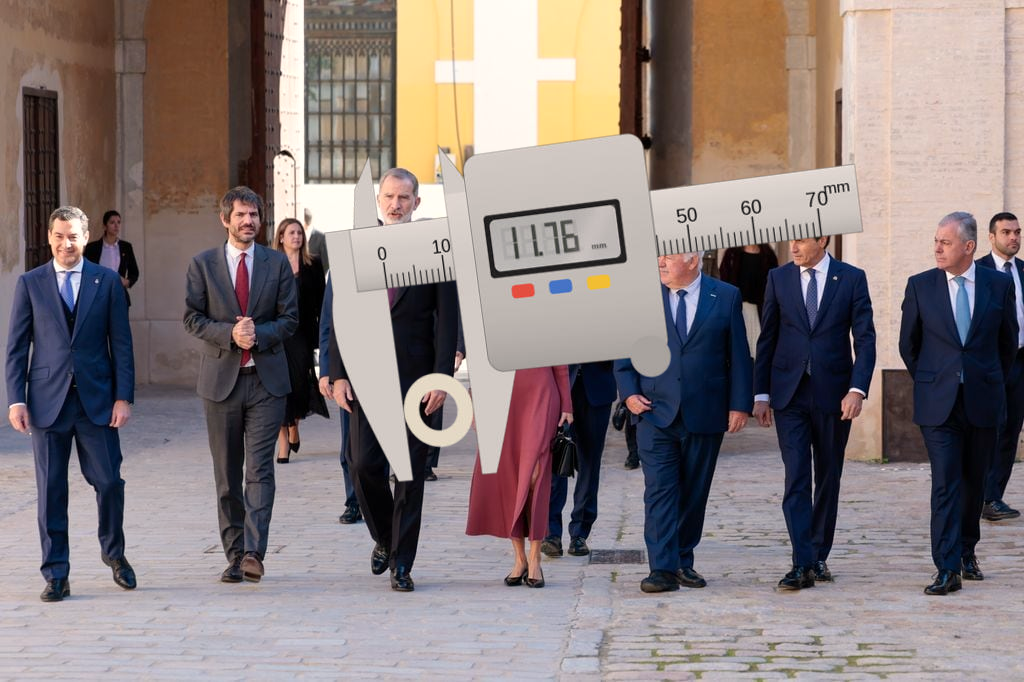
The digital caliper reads 11.76 mm
